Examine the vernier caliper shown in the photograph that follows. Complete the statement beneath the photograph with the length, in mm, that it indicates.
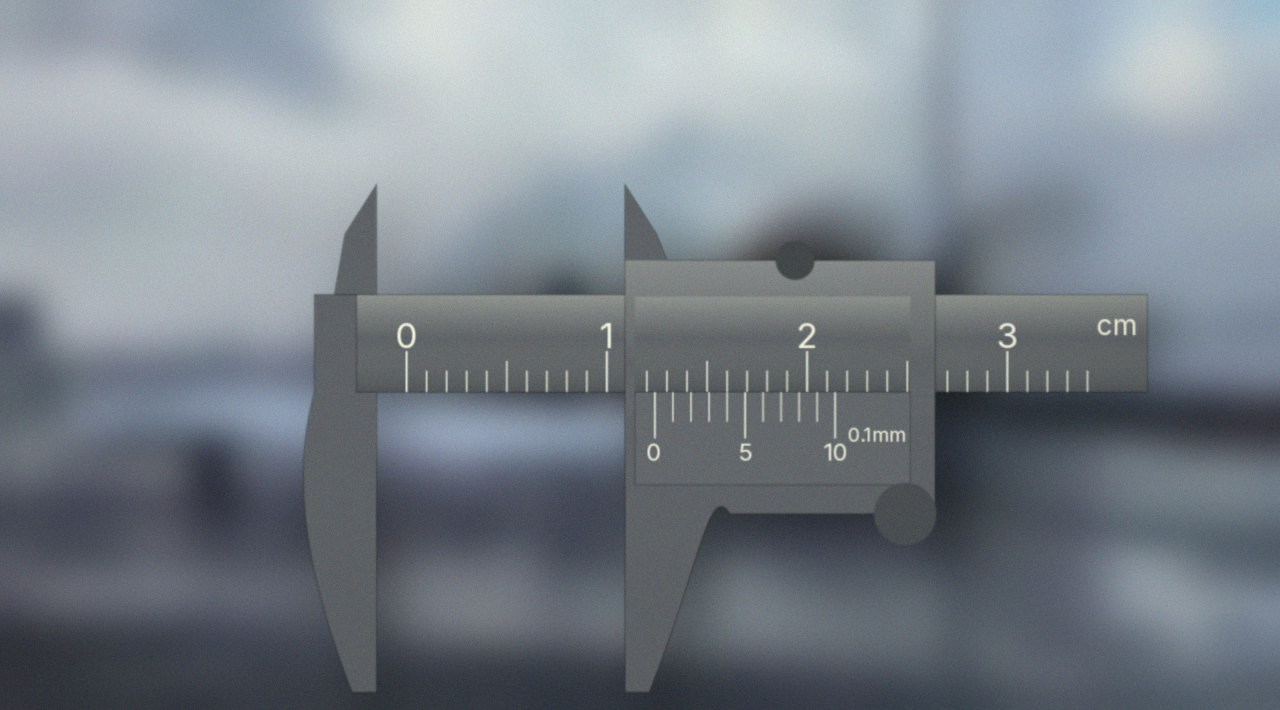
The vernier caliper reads 12.4 mm
